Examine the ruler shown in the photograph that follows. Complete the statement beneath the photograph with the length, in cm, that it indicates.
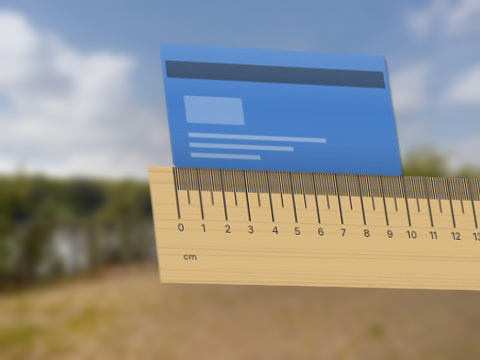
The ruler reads 10 cm
